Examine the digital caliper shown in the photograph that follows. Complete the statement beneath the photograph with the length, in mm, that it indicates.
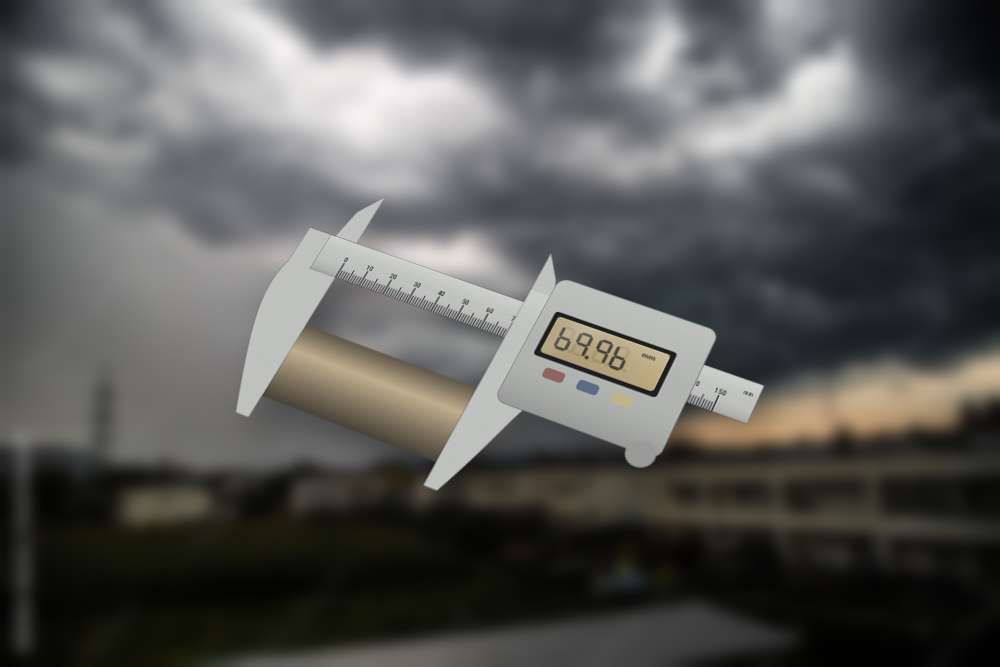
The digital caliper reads 69.96 mm
